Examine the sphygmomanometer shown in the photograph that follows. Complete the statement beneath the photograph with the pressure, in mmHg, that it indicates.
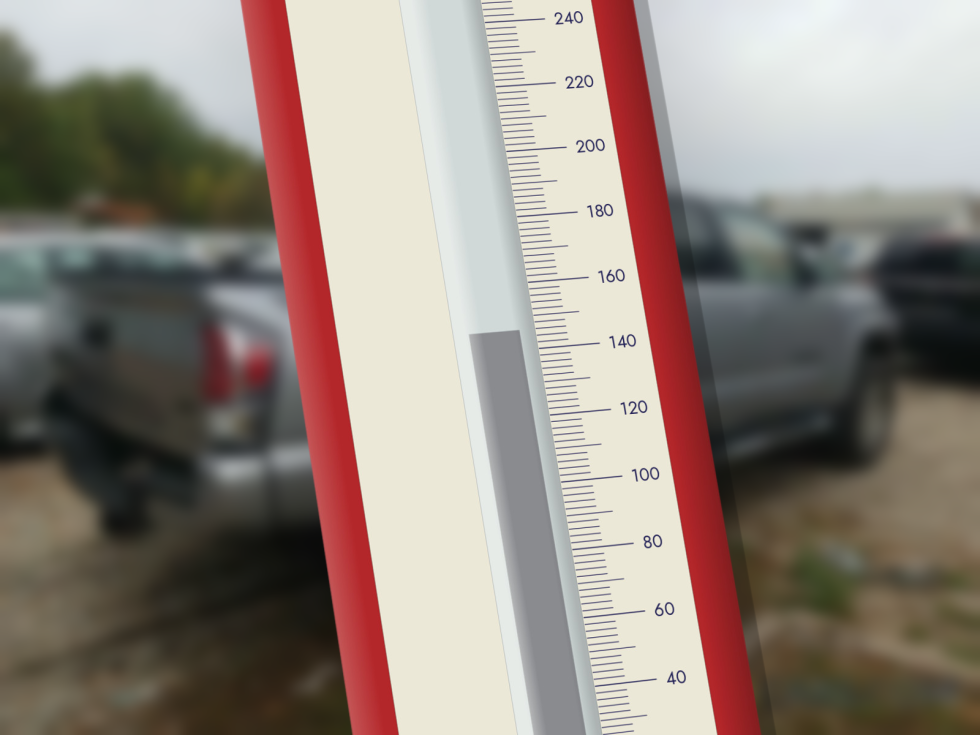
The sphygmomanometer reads 146 mmHg
